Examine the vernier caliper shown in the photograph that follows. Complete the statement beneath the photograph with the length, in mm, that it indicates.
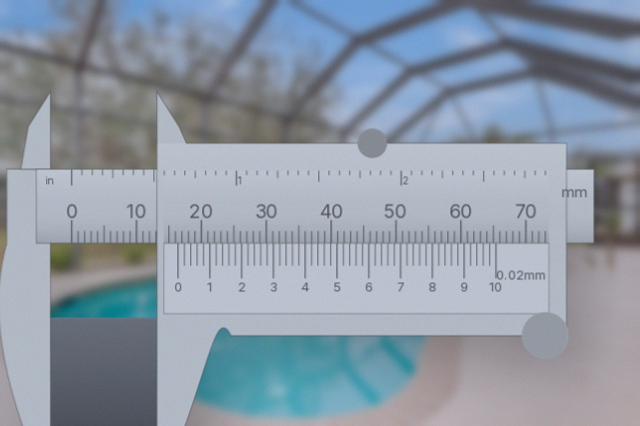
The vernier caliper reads 16.4 mm
